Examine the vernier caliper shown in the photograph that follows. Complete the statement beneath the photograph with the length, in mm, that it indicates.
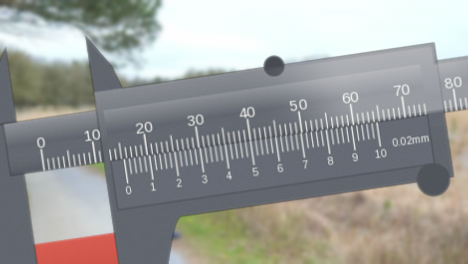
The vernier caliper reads 15.5 mm
